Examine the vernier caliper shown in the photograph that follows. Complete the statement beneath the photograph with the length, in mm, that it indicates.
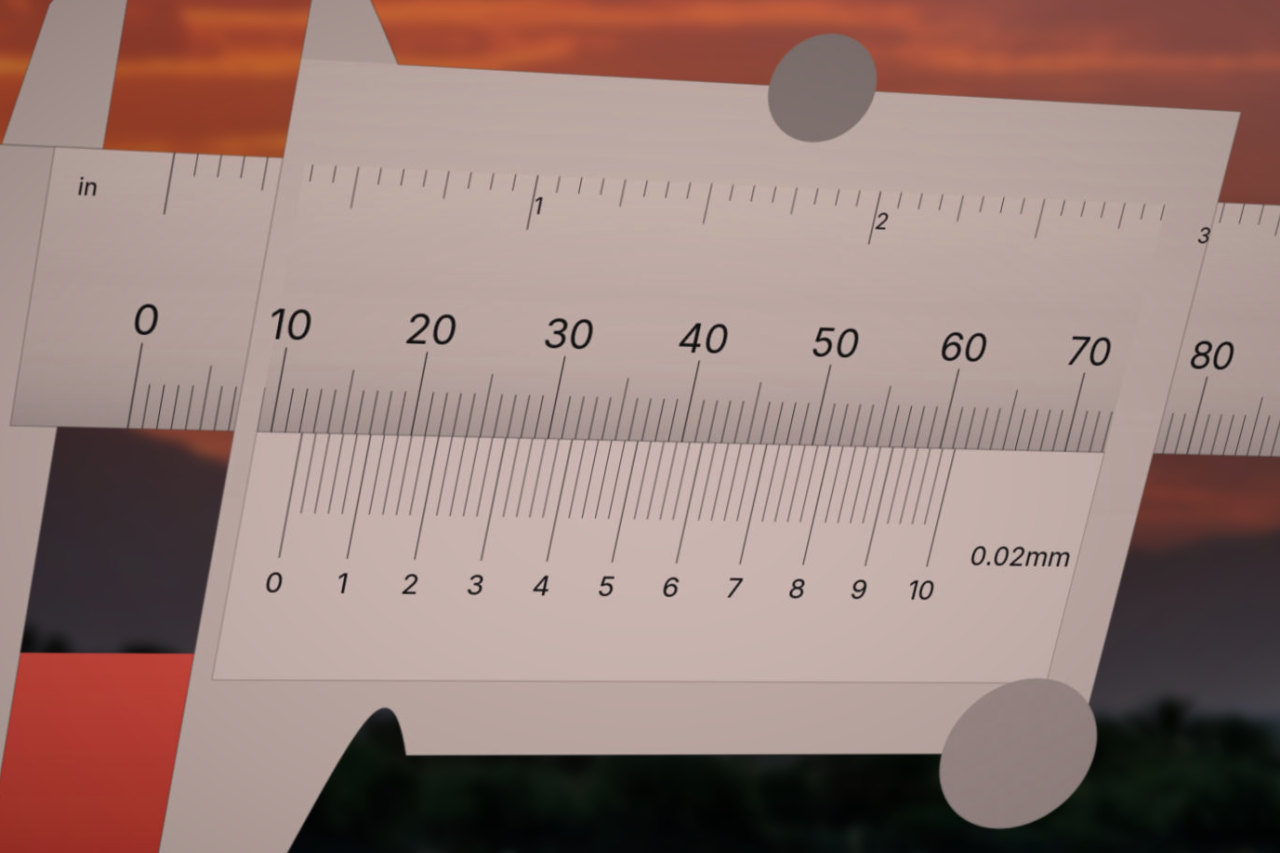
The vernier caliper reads 12.2 mm
